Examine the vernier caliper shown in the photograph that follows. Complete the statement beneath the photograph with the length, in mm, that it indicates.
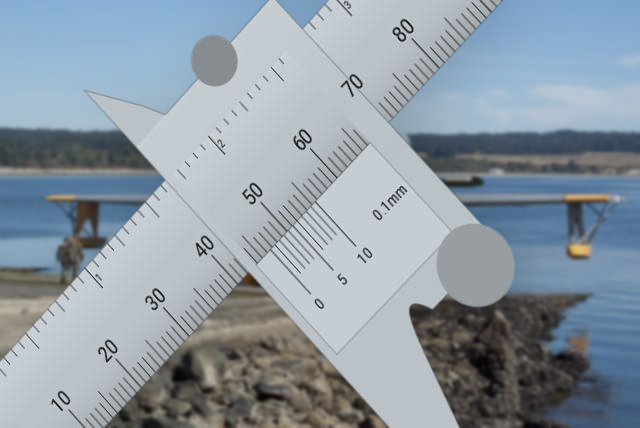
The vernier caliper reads 46.6 mm
